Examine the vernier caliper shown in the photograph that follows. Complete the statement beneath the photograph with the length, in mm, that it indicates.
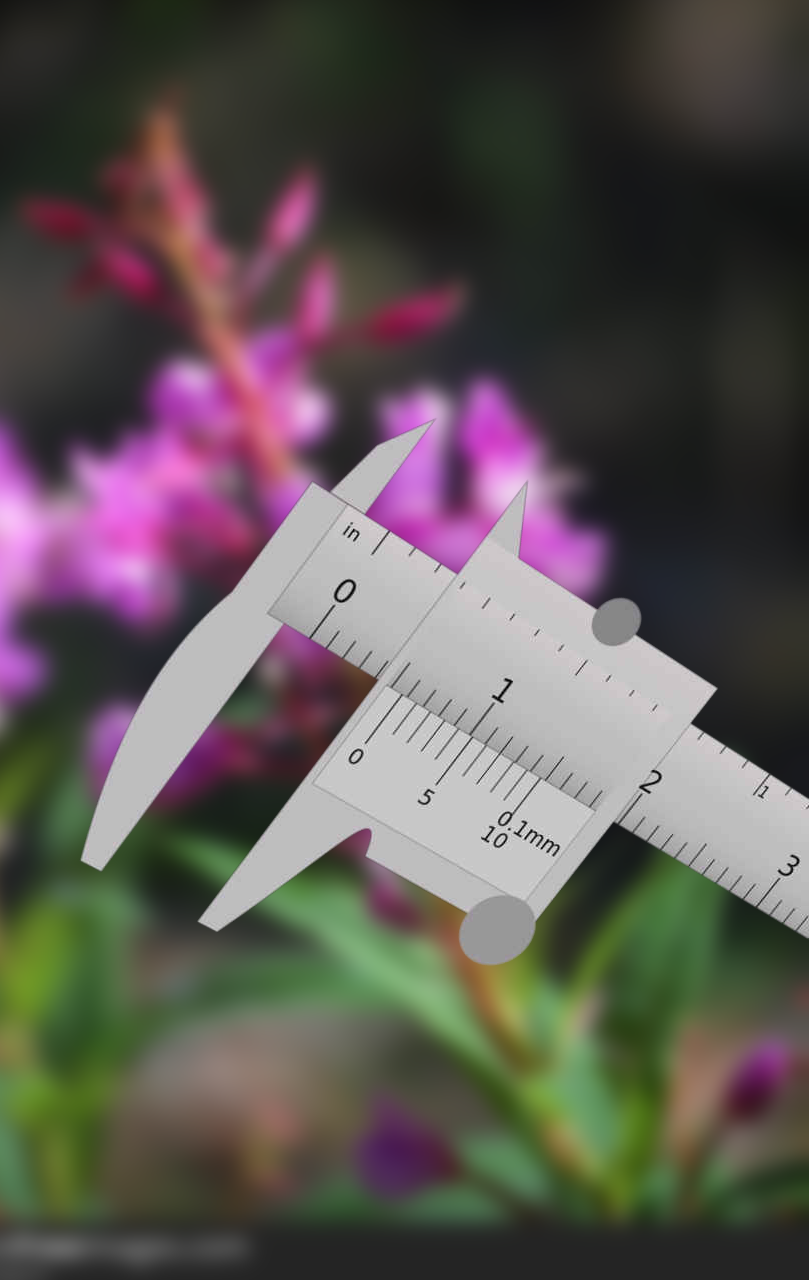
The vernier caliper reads 5.7 mm
